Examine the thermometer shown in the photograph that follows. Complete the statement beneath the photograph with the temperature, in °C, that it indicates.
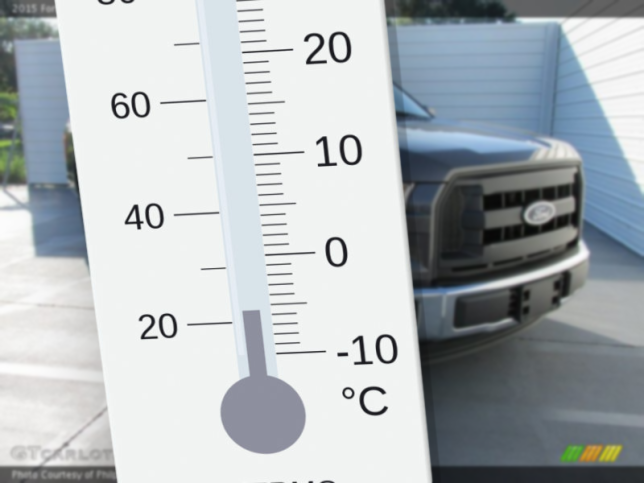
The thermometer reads -5.5 °C
